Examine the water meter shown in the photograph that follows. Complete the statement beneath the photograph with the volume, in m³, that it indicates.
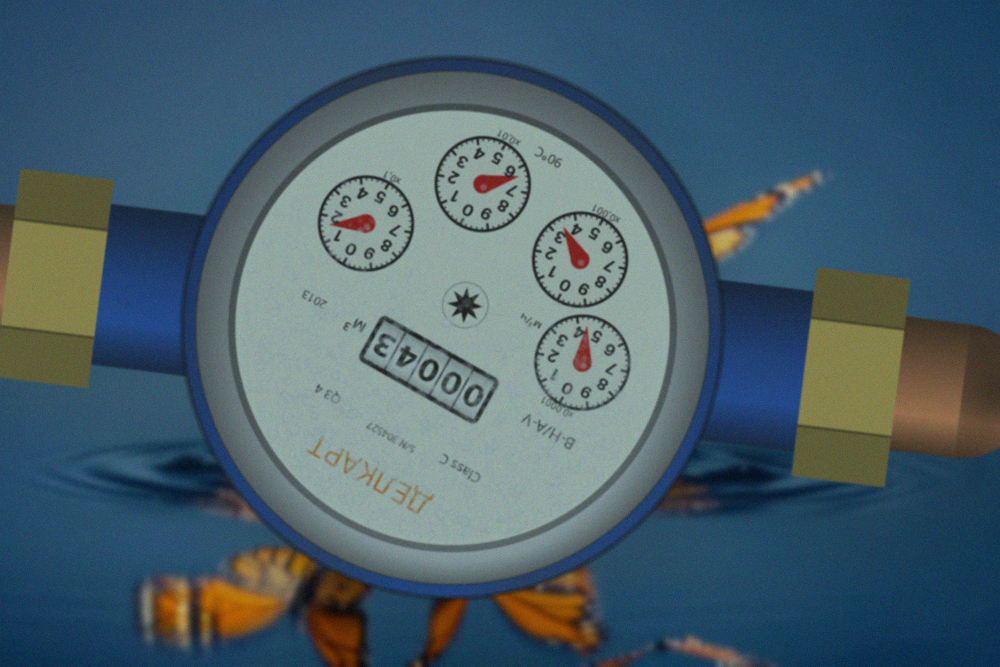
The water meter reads 43.1634 m³
